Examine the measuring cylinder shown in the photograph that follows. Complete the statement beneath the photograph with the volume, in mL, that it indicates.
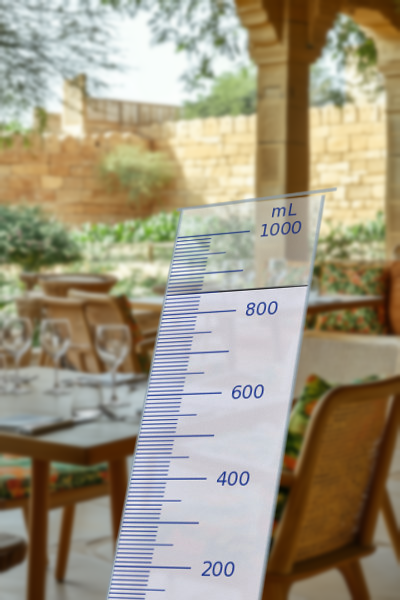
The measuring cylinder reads 850 mL
